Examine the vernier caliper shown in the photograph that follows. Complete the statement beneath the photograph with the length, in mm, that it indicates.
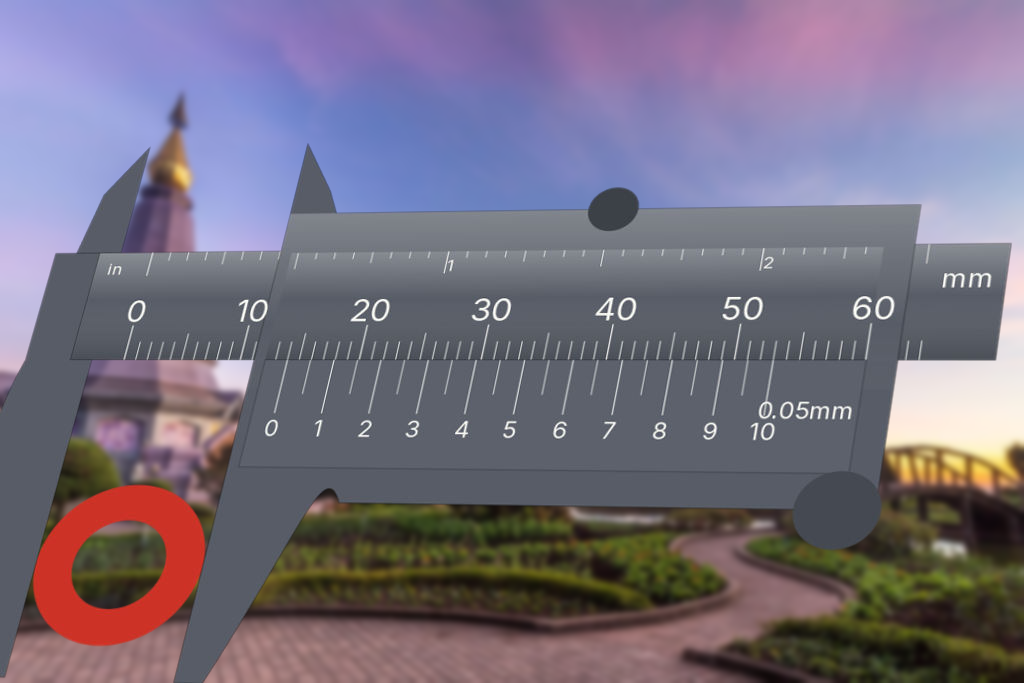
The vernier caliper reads 14.0 mm
